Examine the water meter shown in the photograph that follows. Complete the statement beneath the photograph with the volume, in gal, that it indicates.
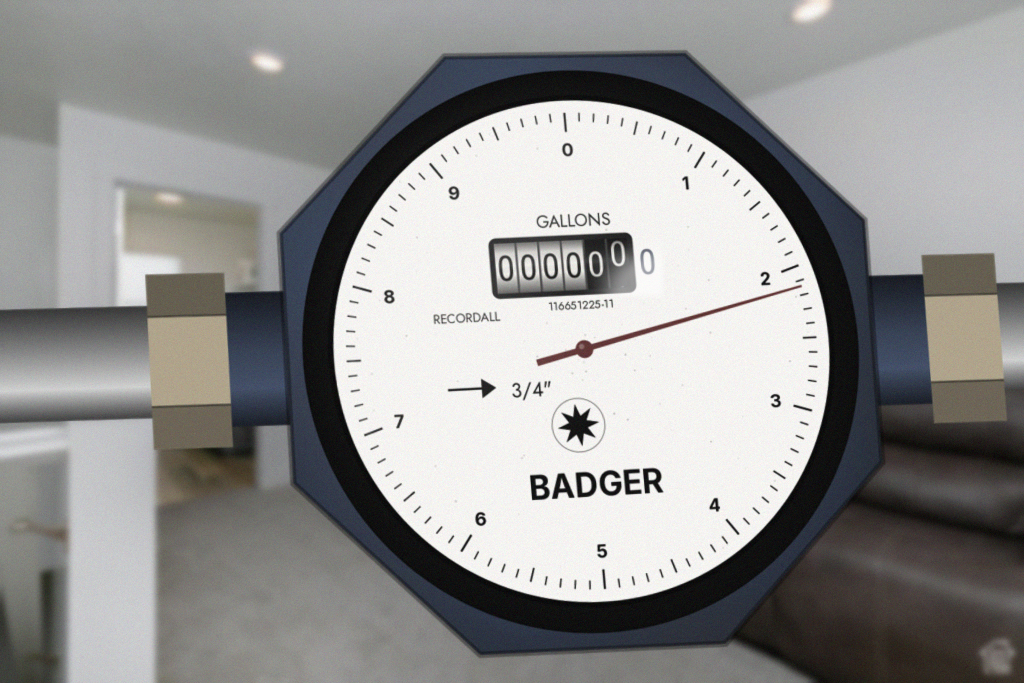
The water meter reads 2.1 gal
